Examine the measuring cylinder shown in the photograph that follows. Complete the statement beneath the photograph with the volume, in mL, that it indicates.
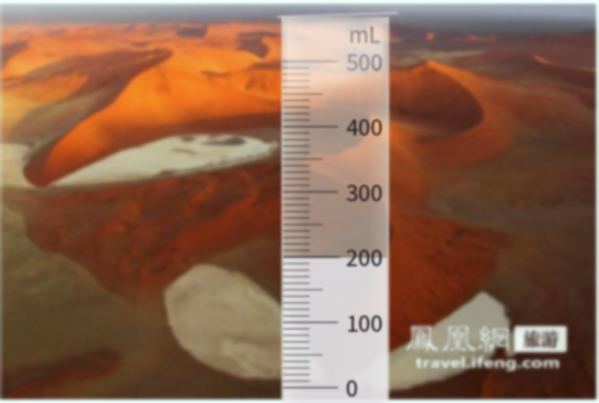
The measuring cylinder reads 200 mL
